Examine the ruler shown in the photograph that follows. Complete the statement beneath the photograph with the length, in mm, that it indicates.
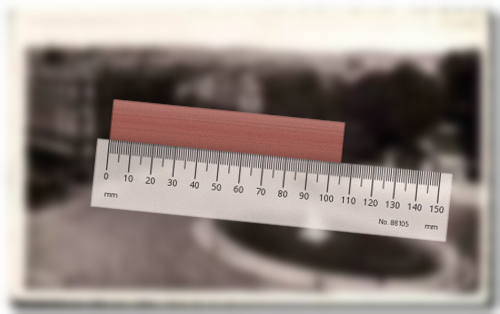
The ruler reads 105 mm
